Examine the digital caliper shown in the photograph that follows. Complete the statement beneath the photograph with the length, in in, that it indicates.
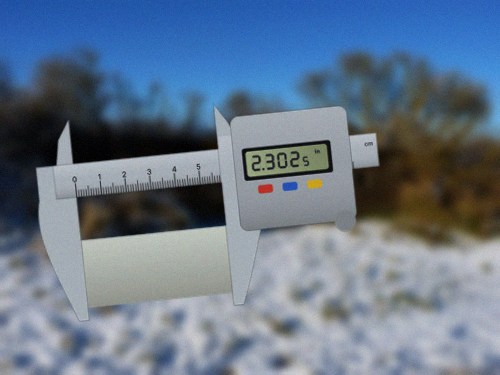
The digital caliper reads 2.3025 in
